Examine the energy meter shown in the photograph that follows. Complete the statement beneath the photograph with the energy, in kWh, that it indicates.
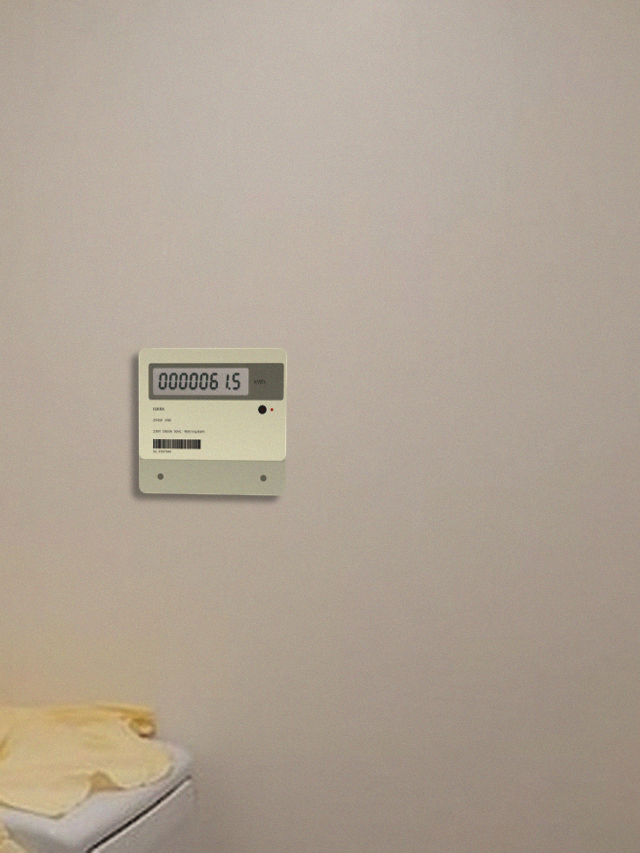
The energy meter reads 61.5 kWh
